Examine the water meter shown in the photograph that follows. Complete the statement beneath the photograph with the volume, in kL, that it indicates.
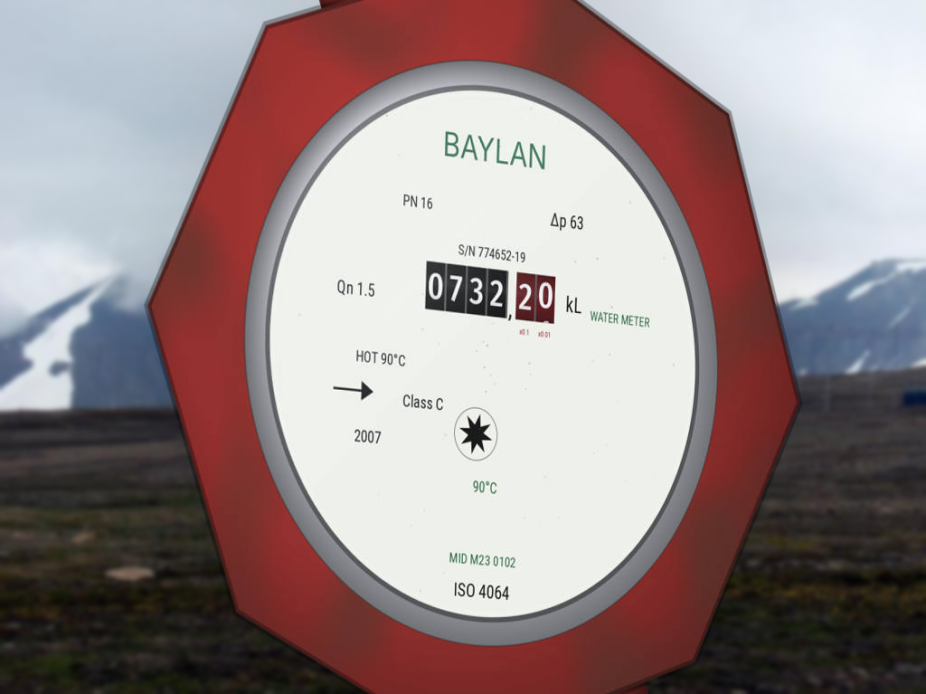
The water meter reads 732.20 kL
